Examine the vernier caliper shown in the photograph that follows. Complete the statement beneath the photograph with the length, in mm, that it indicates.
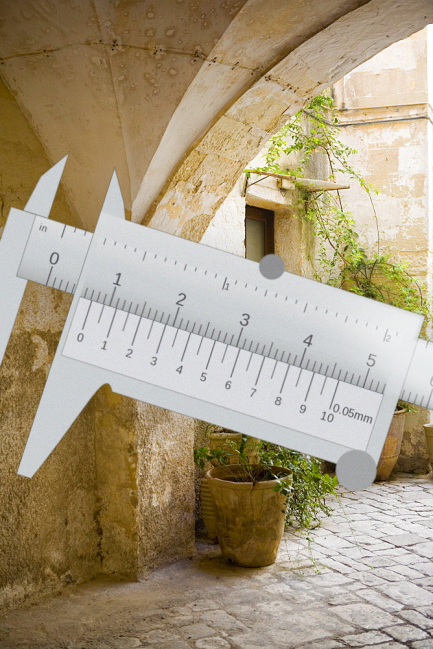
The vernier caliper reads 7.2 mm
